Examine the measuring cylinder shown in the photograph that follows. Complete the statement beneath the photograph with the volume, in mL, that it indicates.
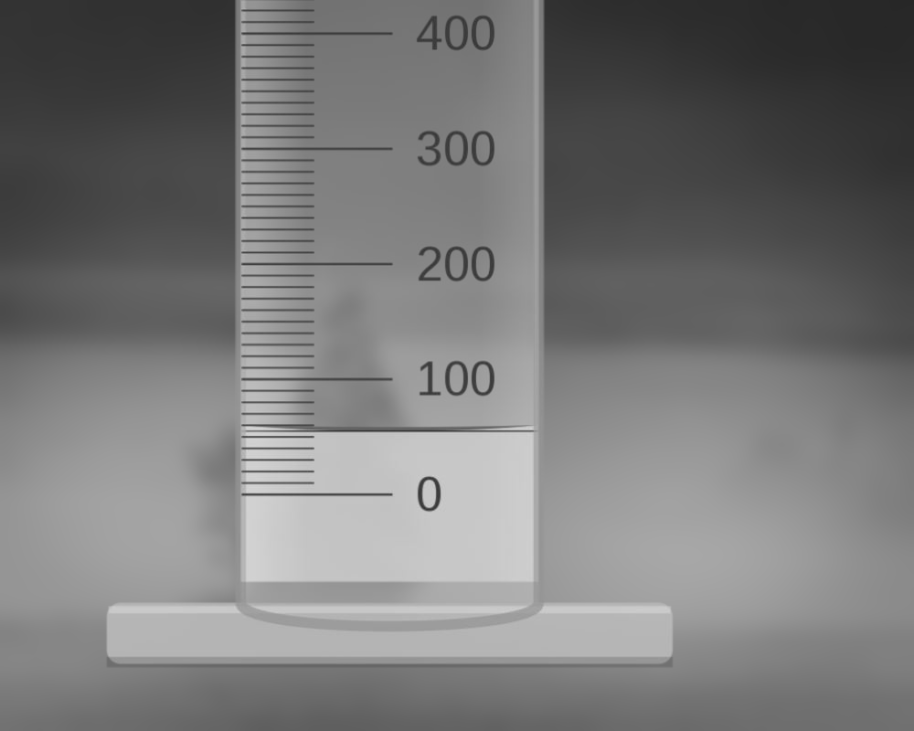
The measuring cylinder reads 55 mL
